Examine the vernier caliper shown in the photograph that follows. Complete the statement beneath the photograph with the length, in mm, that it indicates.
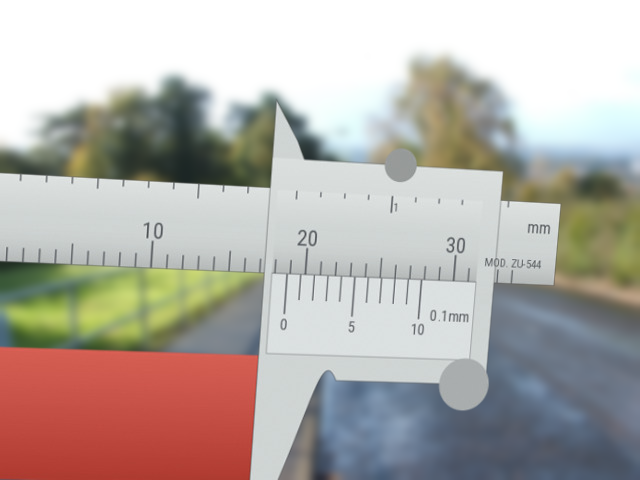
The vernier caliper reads 18.8 mm
